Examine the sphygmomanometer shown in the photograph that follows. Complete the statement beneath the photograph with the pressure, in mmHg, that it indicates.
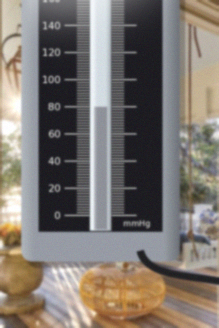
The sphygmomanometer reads 80 mmHg
